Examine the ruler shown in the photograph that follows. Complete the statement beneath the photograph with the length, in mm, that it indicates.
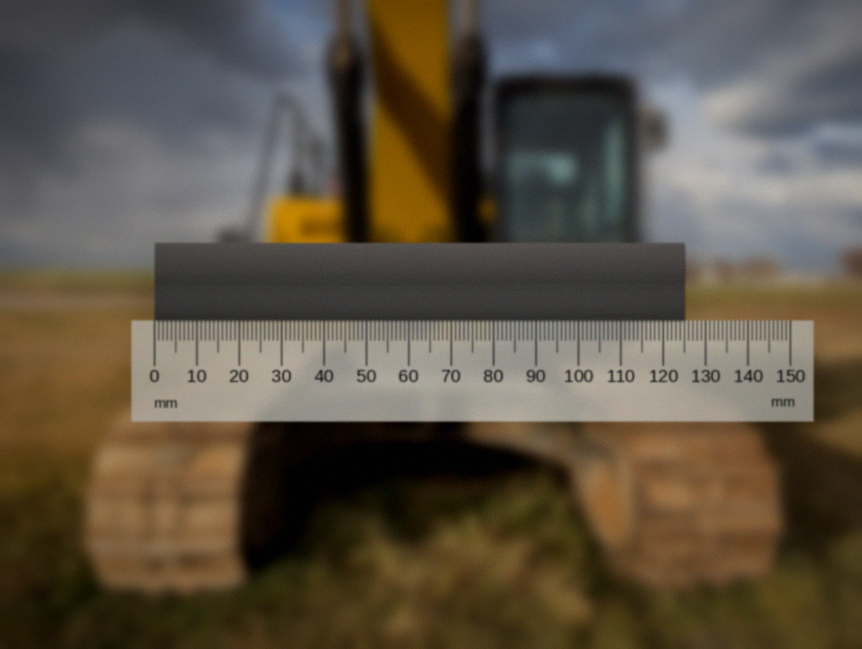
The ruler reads 125 mm
